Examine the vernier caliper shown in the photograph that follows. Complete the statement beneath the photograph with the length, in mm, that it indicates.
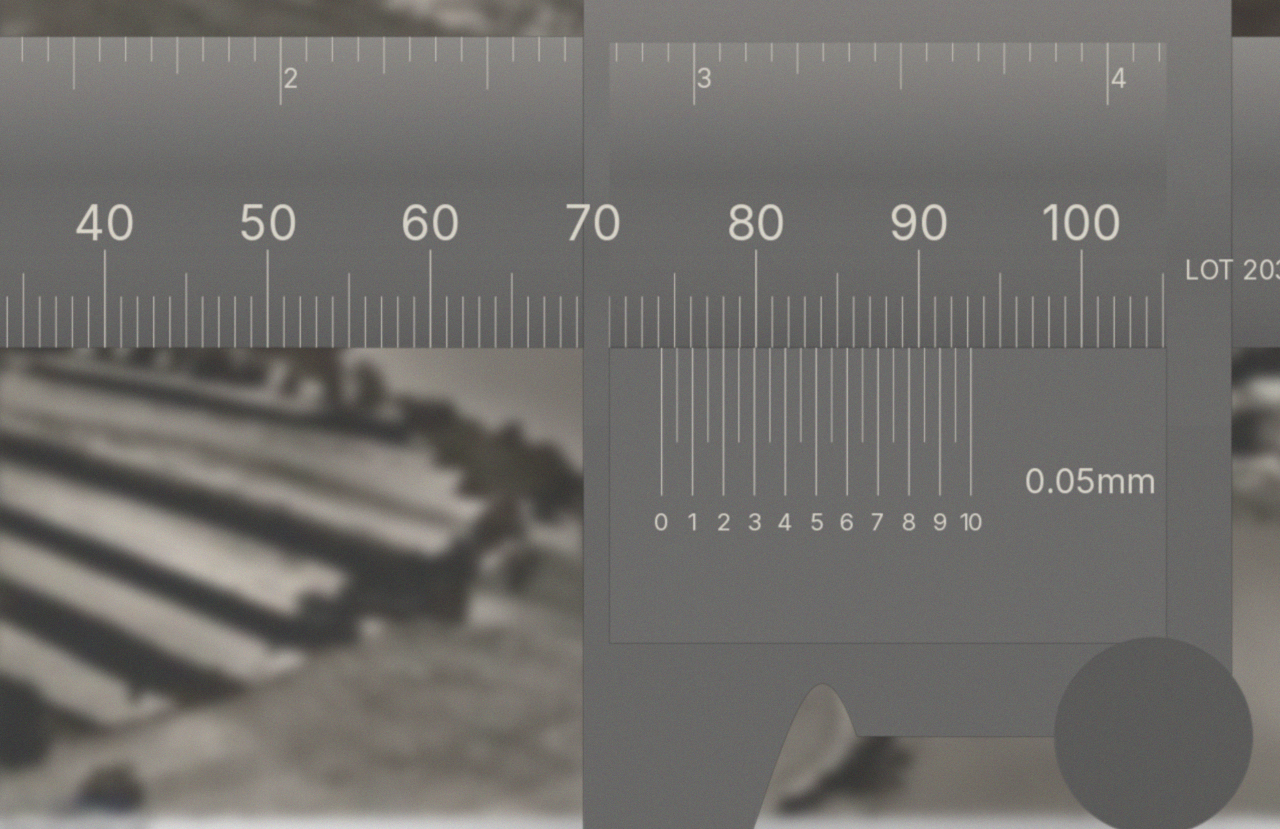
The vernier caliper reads 74.2 mm
